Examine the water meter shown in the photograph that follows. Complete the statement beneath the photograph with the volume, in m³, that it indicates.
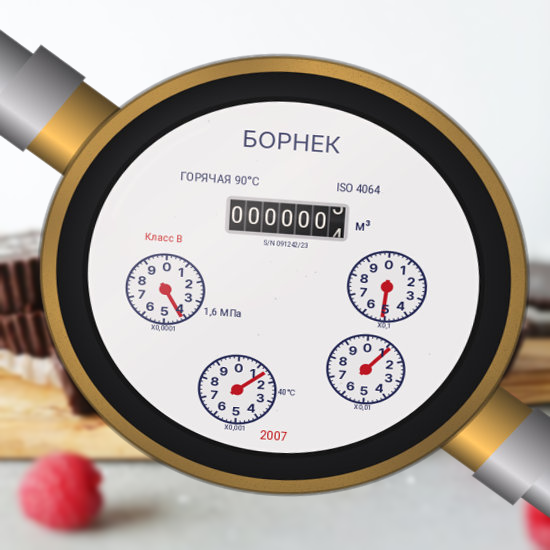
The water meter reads 3.5114 m³
